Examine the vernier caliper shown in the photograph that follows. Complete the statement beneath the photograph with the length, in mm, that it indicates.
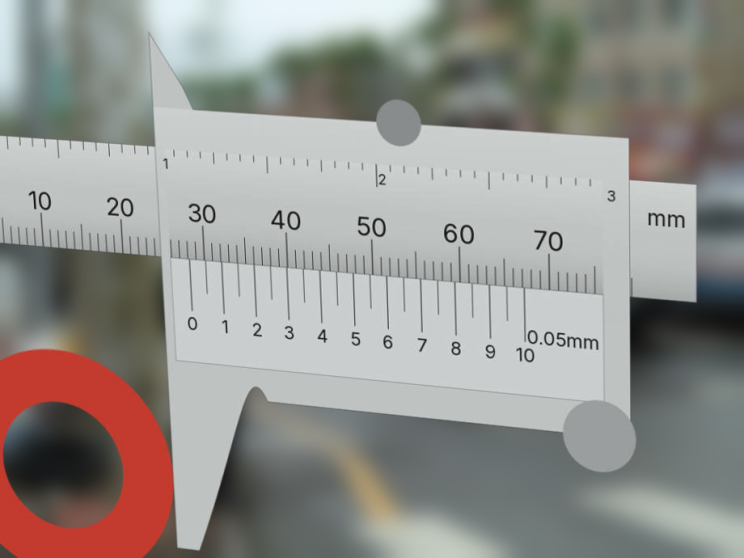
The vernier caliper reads 28.2 mm
